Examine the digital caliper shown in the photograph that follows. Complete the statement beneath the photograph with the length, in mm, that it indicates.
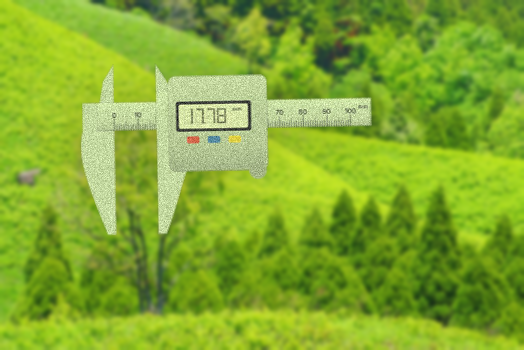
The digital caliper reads 17.78 mm
